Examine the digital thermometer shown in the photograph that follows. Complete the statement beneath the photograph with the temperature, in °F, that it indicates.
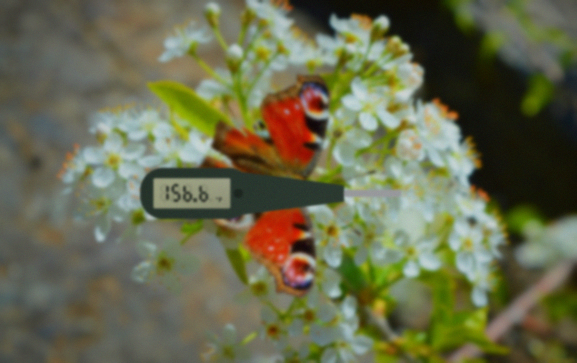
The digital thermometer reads 156.6 °F
